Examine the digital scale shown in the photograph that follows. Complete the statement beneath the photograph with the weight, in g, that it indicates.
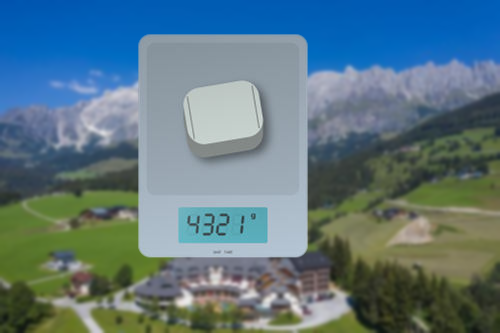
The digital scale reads 4321 g
